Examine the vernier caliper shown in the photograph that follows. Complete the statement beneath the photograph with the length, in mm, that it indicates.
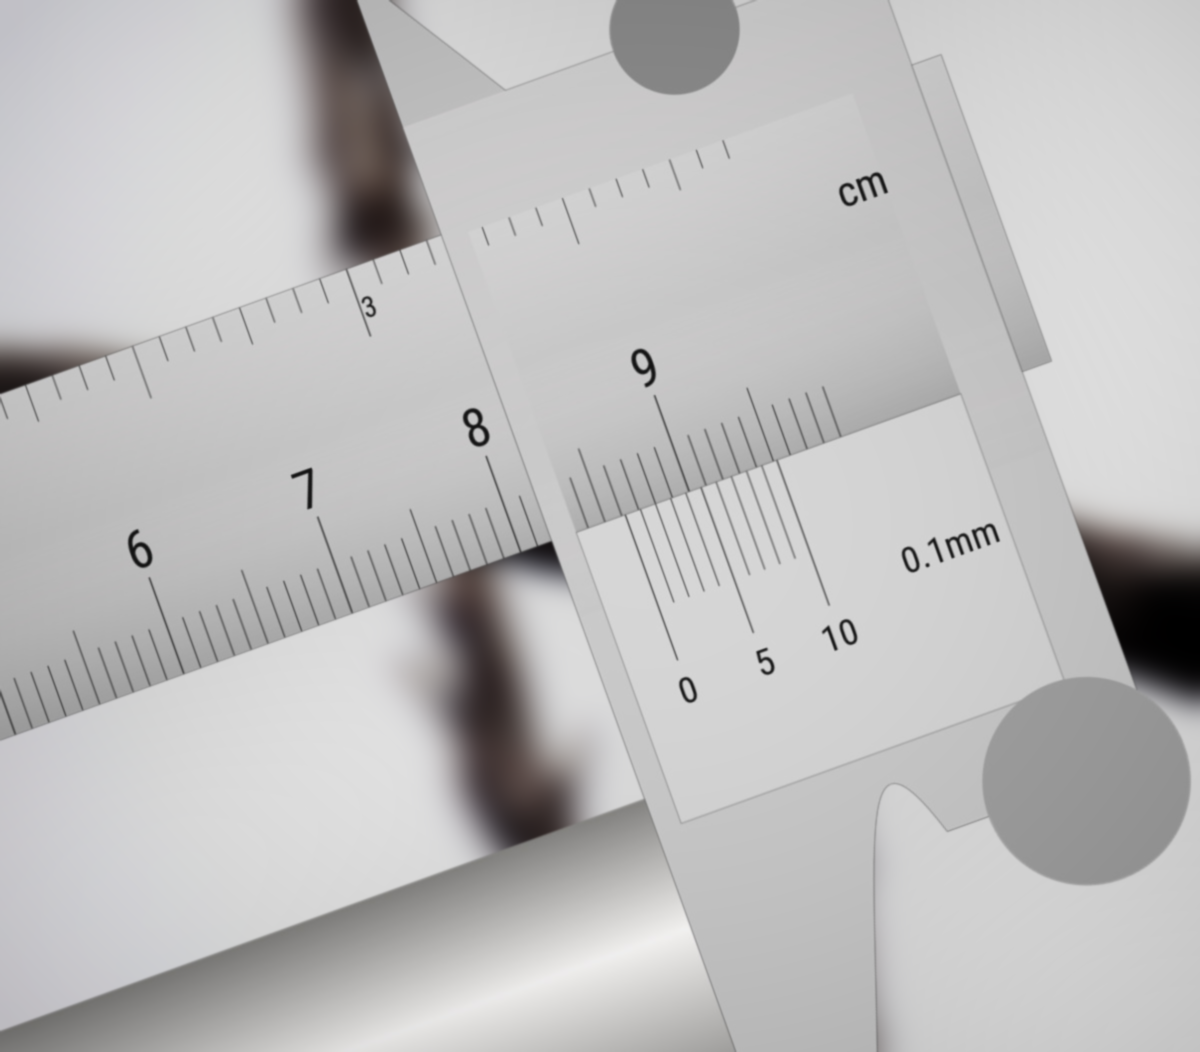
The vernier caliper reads 86.2 mm
